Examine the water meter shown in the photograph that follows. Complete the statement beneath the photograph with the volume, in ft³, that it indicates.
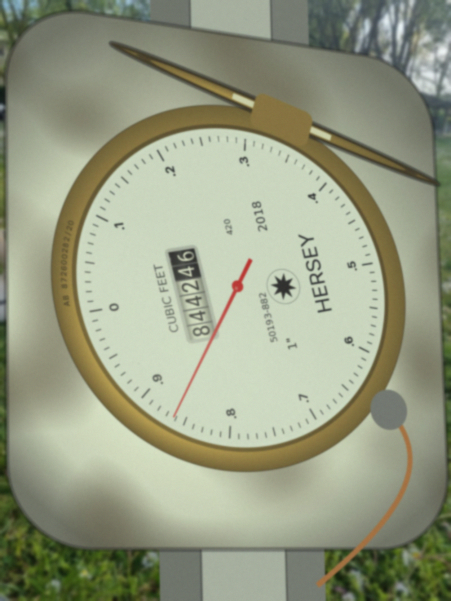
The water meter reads 844245.86 ft³
